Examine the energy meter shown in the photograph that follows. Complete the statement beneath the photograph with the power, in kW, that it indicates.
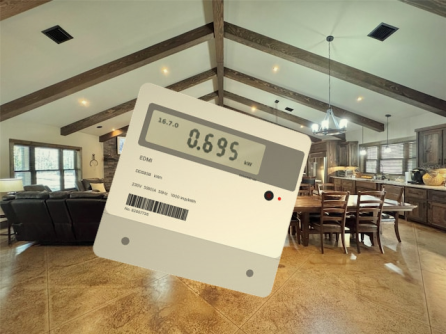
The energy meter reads 0.695 kW
